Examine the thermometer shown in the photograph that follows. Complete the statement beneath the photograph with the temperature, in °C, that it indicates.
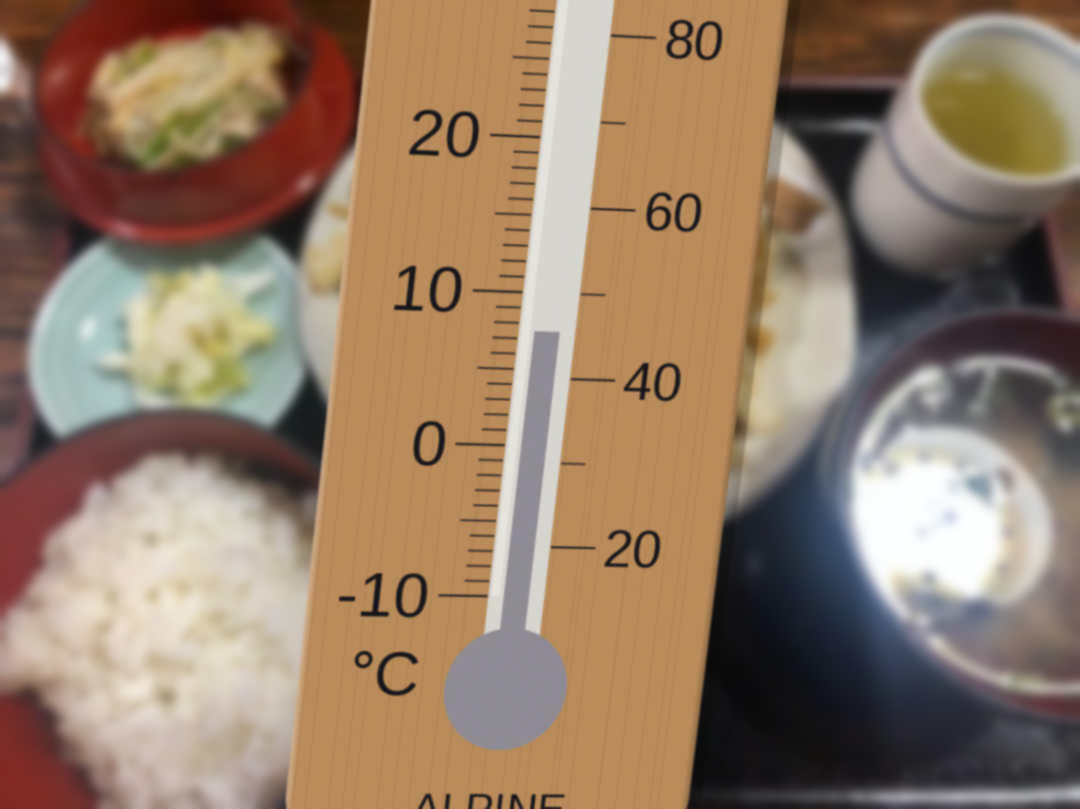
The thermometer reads 7.5 °C
